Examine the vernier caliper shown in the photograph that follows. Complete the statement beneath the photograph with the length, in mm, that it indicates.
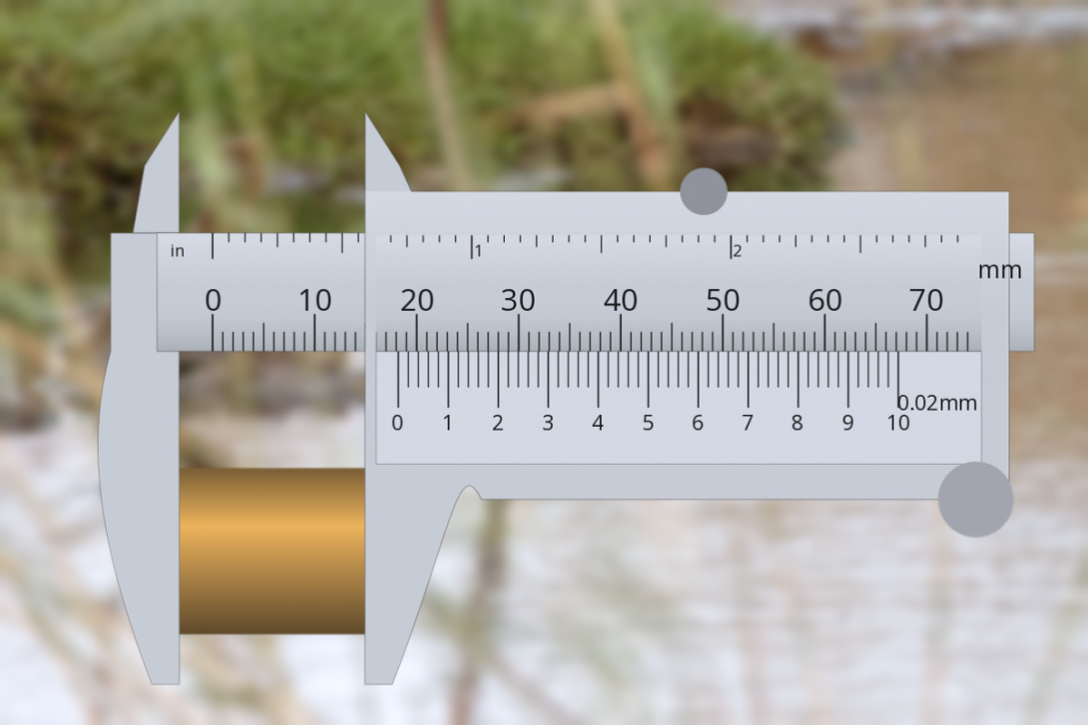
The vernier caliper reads 18.2 mm
